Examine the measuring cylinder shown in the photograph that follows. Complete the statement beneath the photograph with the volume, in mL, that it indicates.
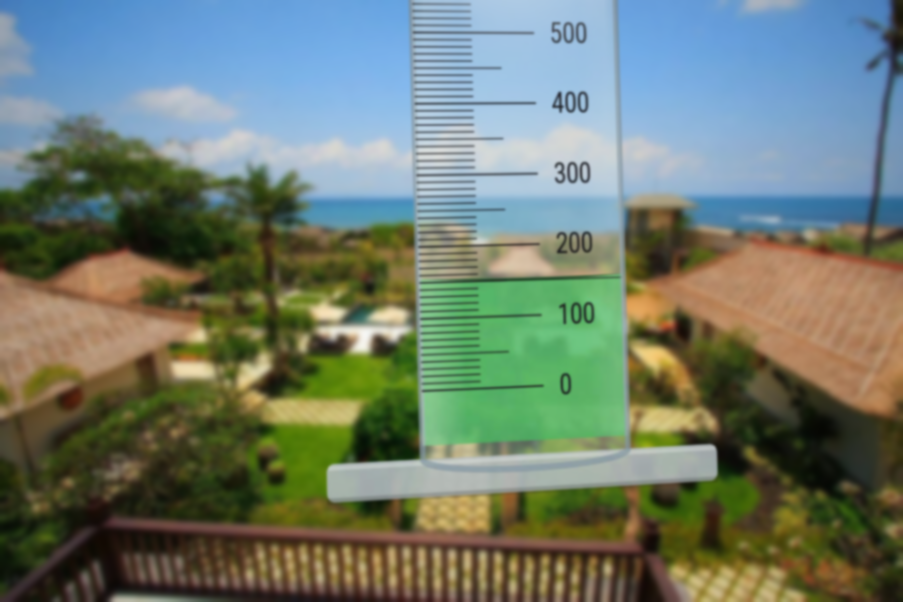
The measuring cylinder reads 150 mL
